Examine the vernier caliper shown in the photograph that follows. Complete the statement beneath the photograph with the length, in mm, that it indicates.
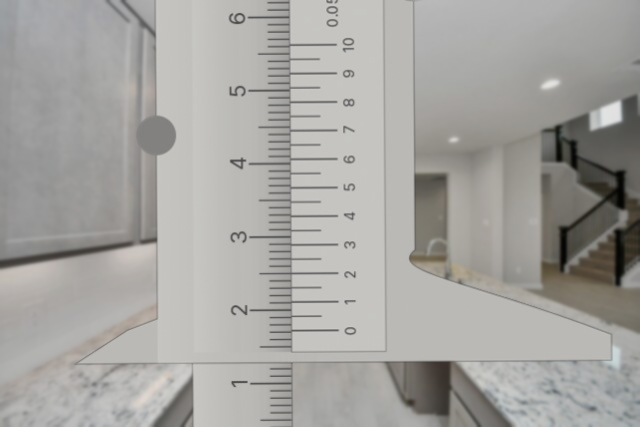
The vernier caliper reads 17.2 mm
